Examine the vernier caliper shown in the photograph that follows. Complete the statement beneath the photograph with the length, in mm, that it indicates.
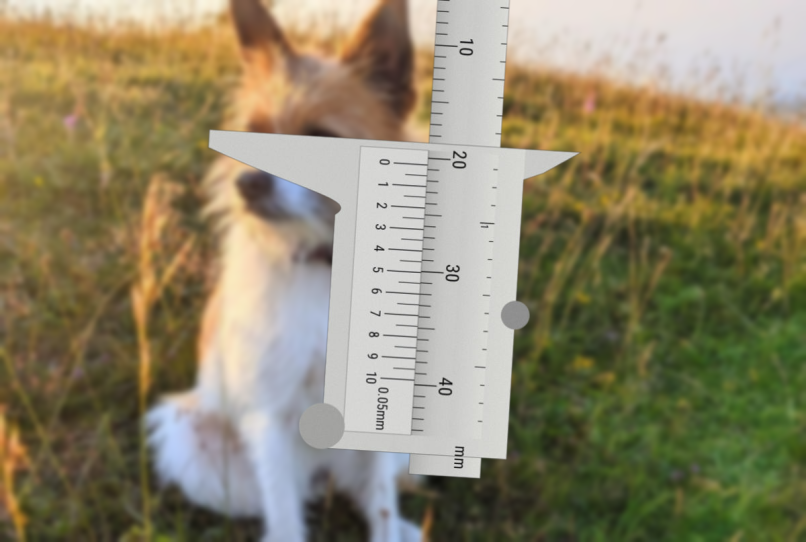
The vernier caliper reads 20.6 mm
